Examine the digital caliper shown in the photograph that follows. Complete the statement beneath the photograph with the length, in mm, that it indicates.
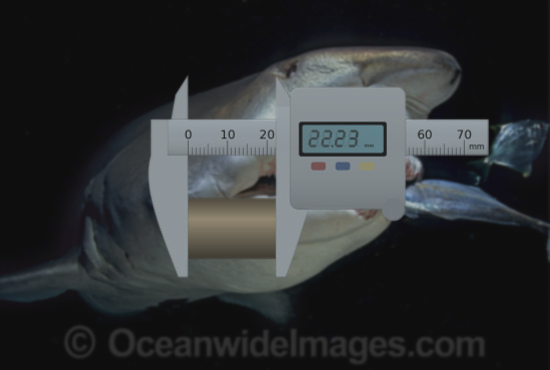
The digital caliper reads 22.23 mm
